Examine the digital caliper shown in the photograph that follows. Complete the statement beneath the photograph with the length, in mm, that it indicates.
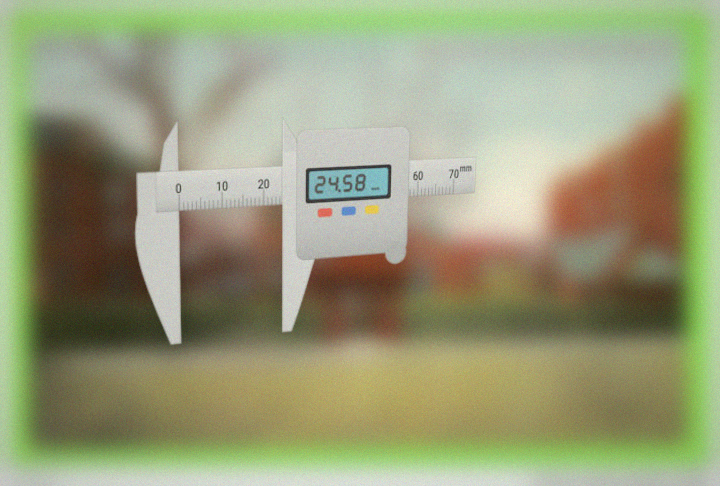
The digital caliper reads 24.58 mm
